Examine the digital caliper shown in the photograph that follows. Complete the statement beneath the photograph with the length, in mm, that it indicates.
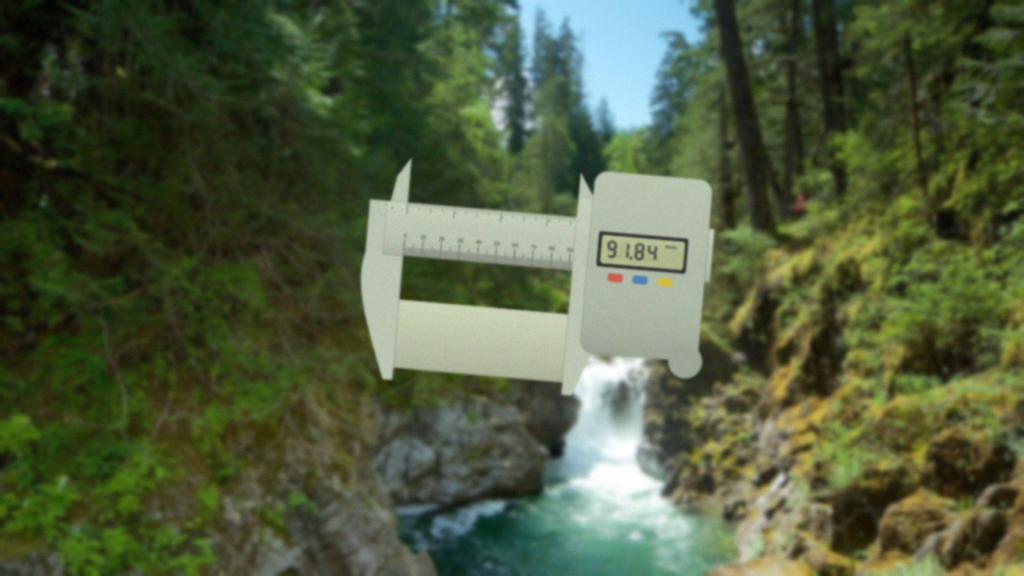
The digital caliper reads 91.84 mm
